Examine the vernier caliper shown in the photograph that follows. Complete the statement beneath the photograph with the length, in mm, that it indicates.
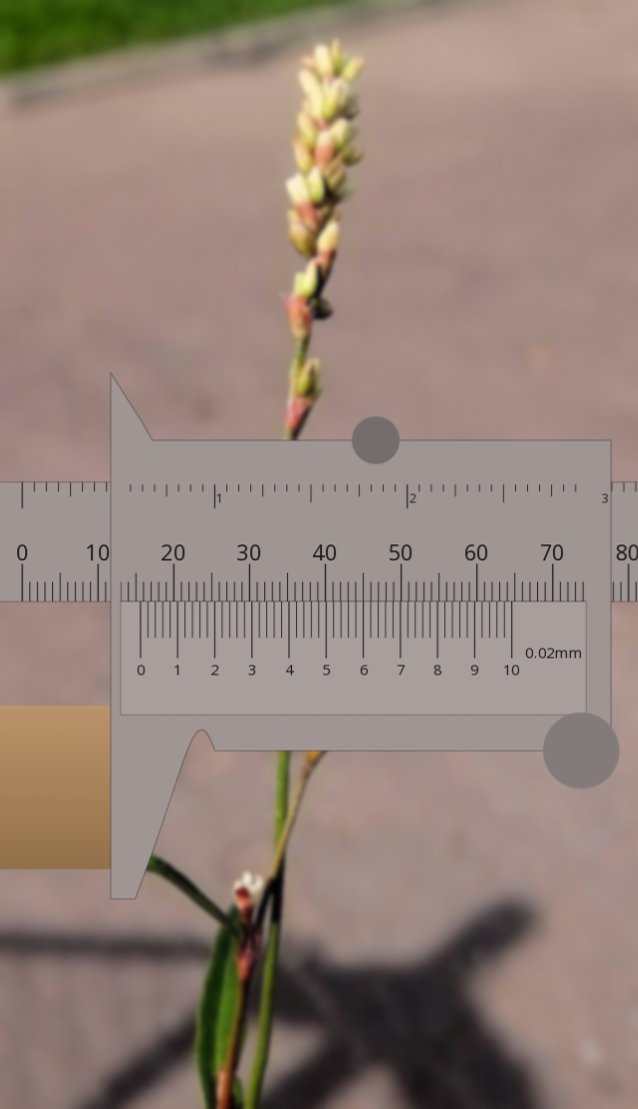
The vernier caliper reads 15.6 mm
